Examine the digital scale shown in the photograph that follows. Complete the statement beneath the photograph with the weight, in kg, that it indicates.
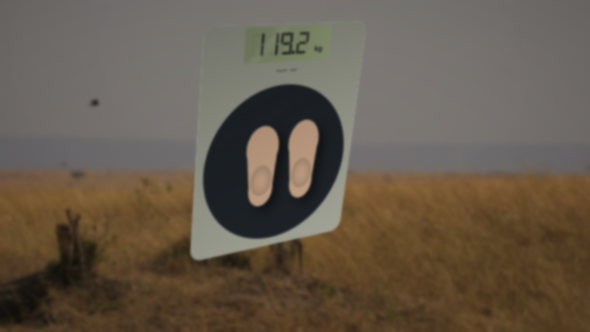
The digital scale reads 119.2 kg
